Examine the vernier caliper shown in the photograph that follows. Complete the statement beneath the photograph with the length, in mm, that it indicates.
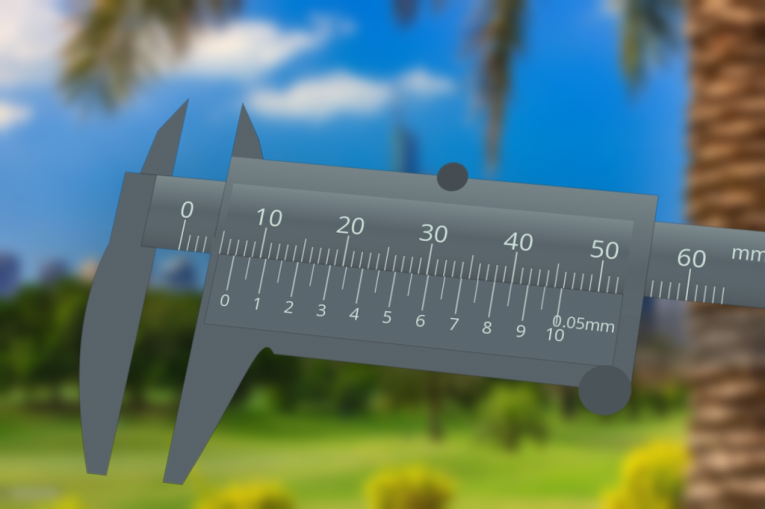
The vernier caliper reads 6.8 mm
